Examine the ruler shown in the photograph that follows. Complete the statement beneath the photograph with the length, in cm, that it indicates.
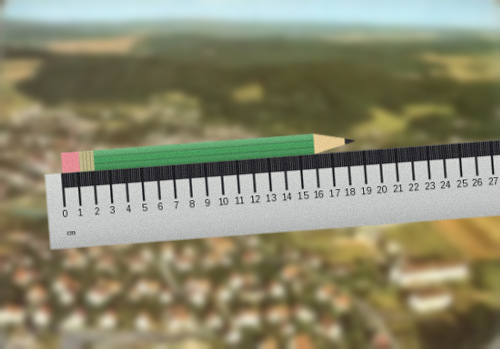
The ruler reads 18.5 cm
